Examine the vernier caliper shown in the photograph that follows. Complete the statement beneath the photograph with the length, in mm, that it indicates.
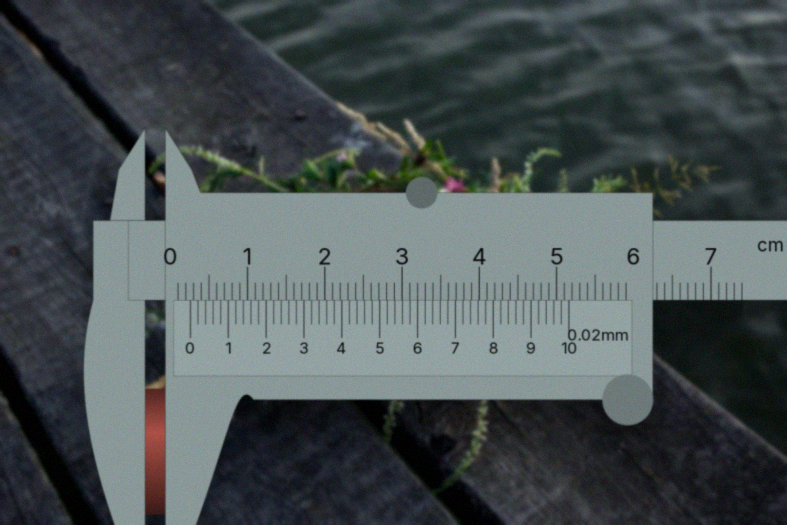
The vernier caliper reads 2.6 mm
